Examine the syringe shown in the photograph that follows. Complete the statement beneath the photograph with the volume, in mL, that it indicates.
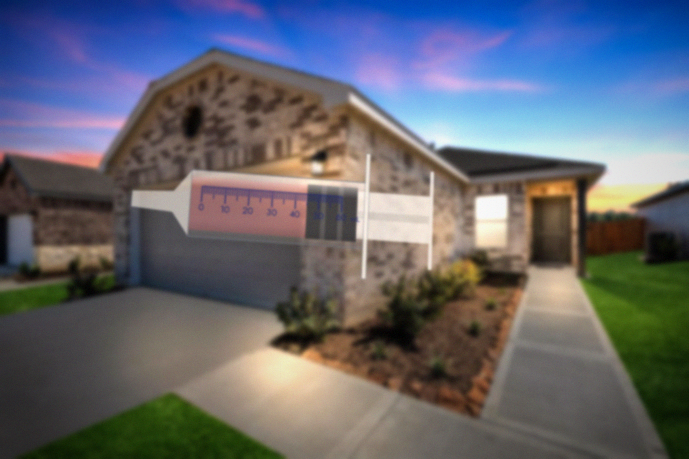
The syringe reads 45 mL
